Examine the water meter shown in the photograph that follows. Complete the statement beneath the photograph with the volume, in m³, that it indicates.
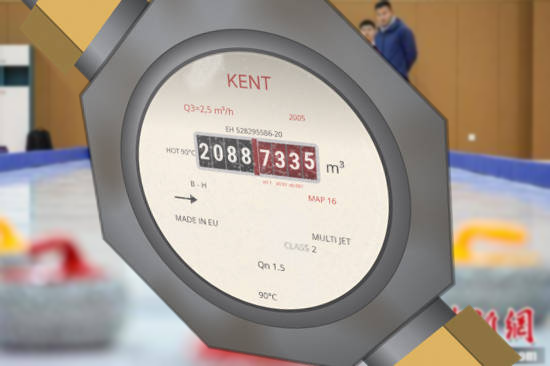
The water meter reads 2088.7335 m³
